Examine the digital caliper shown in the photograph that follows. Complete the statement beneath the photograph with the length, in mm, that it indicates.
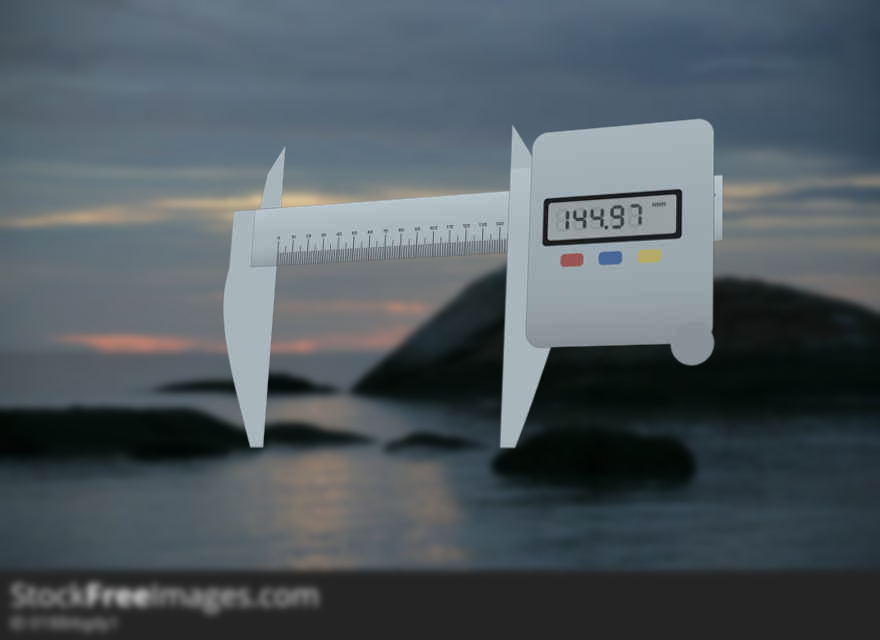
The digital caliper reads 144.97 mm
